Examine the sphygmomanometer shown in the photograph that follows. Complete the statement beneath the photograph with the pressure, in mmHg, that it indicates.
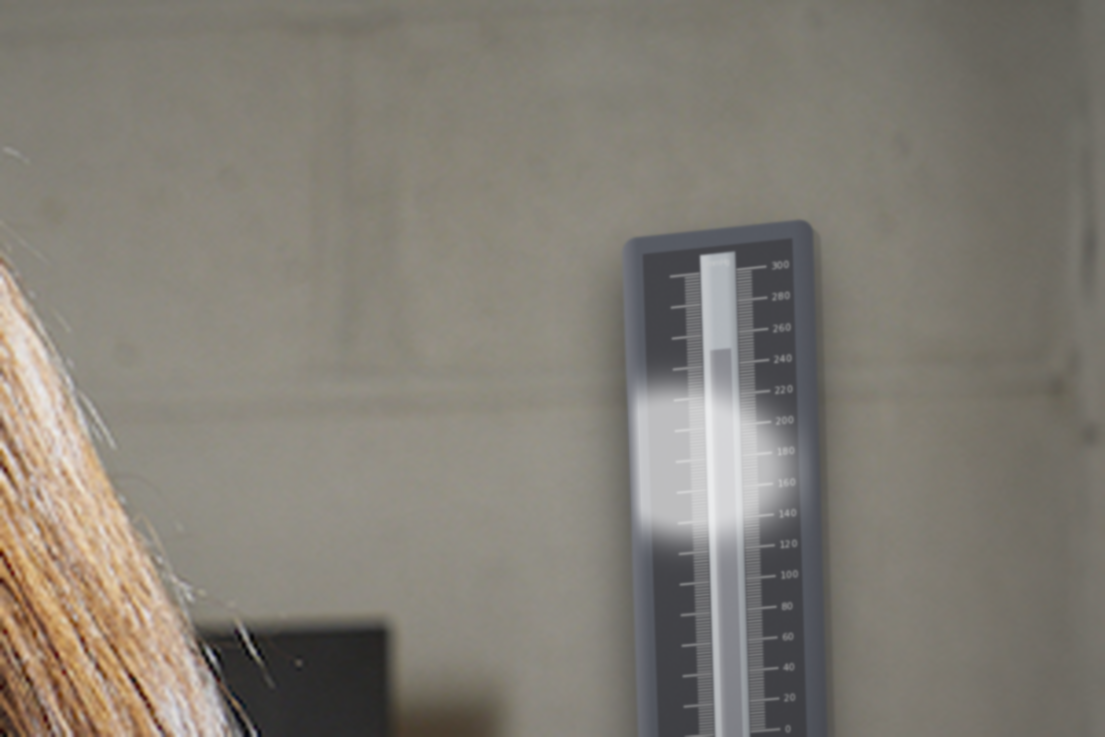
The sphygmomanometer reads 250 mmHg
